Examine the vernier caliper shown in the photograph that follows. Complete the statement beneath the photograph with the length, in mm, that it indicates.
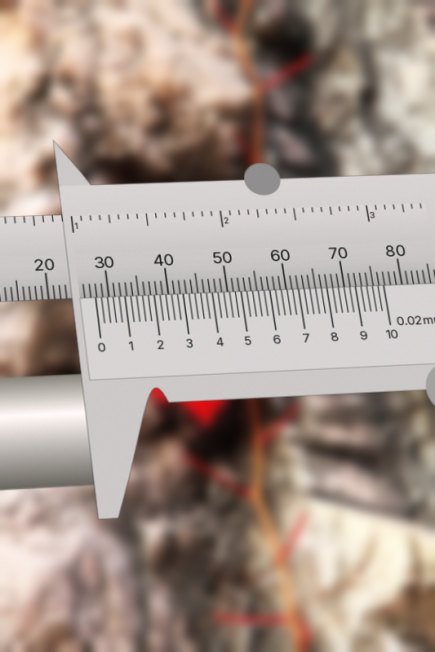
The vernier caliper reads 27.8 mm
